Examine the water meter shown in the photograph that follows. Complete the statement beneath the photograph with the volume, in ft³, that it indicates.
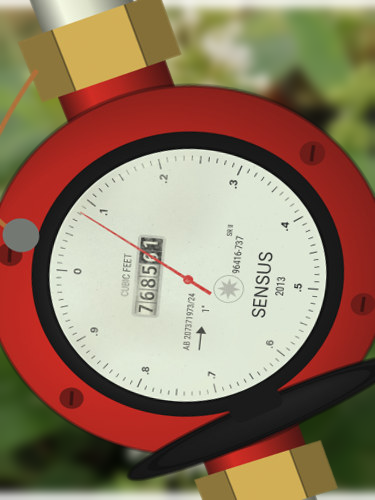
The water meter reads 768561.08 ft³
